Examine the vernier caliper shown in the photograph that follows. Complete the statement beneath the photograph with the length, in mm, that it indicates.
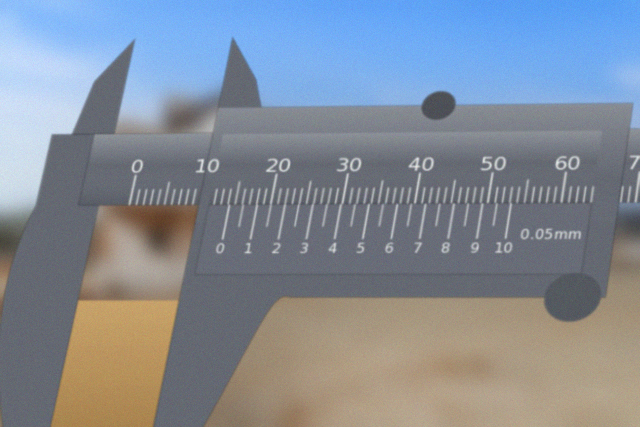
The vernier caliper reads 14.2 mm
